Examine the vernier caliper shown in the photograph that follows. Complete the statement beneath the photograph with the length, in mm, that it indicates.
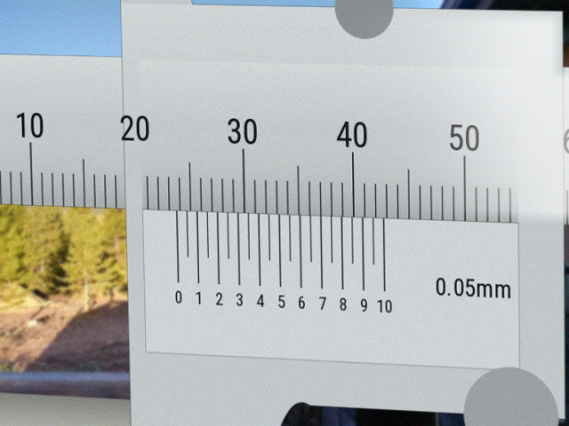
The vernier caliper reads 23.7 mm
